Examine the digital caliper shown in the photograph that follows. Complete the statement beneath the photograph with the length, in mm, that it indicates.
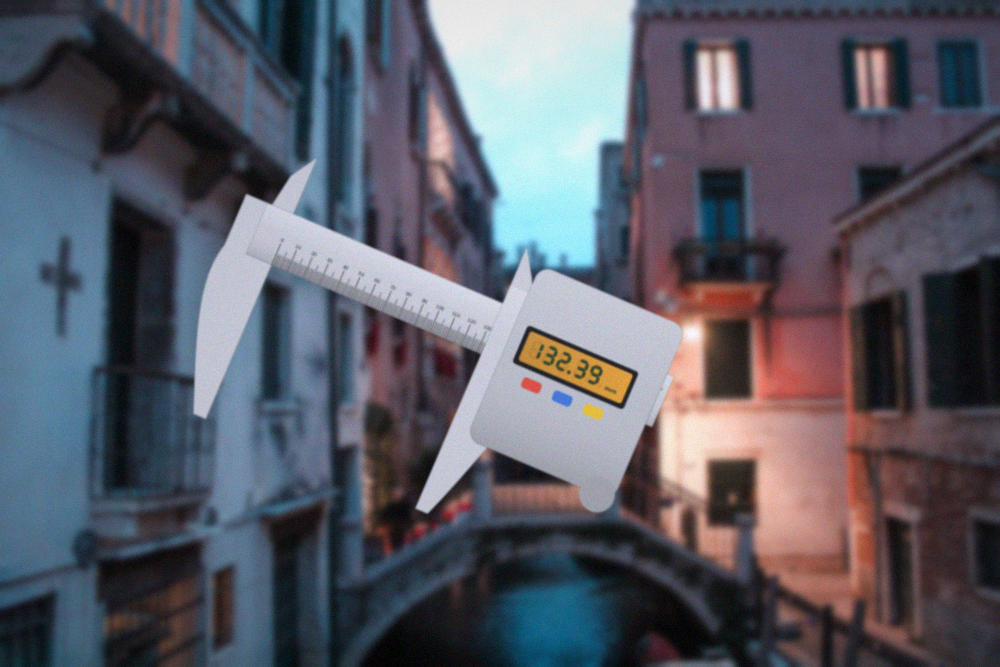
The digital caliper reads 132.39 mm
